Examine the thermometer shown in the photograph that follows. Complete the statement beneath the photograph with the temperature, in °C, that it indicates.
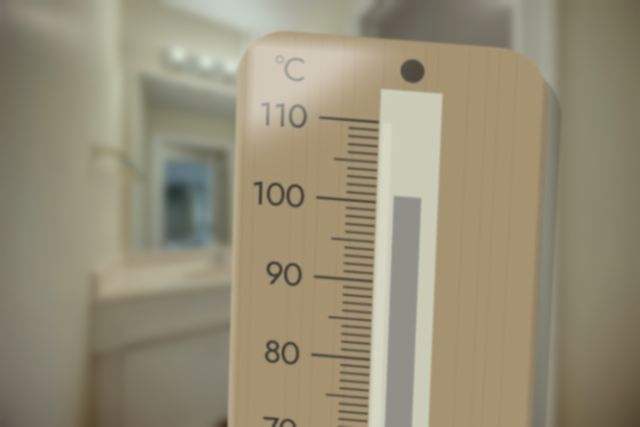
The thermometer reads 101 °C
